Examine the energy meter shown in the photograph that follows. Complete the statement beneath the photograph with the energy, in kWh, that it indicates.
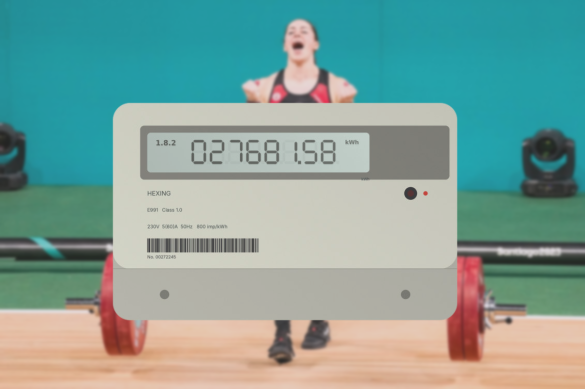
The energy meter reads 27681.58 kWh
